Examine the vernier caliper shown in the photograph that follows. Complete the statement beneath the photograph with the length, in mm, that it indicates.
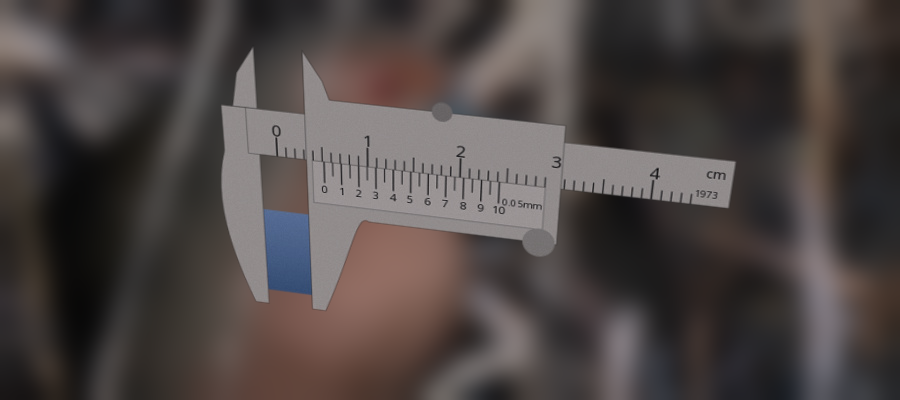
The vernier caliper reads 5.2 mm
